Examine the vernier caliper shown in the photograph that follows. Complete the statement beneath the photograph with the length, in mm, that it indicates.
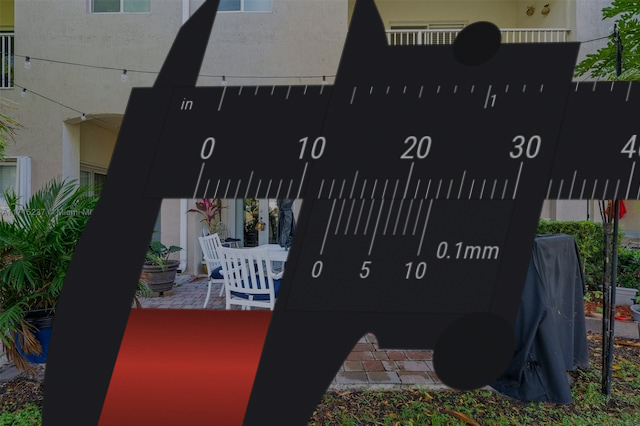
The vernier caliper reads 13.6 mm
